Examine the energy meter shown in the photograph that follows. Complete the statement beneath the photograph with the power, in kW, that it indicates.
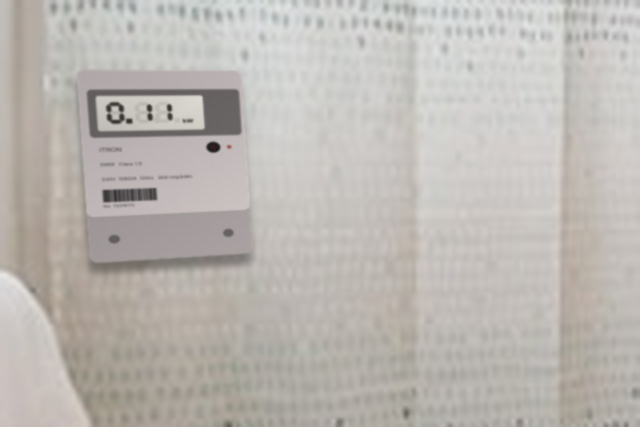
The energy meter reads 0.11 kW
